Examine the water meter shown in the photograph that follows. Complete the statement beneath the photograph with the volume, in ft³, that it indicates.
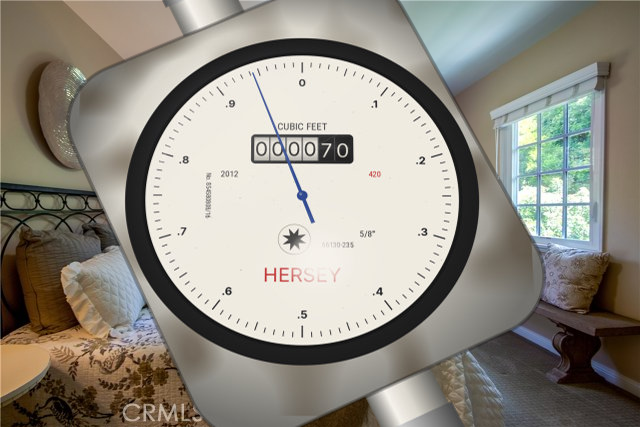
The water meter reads 69.94 ft³
